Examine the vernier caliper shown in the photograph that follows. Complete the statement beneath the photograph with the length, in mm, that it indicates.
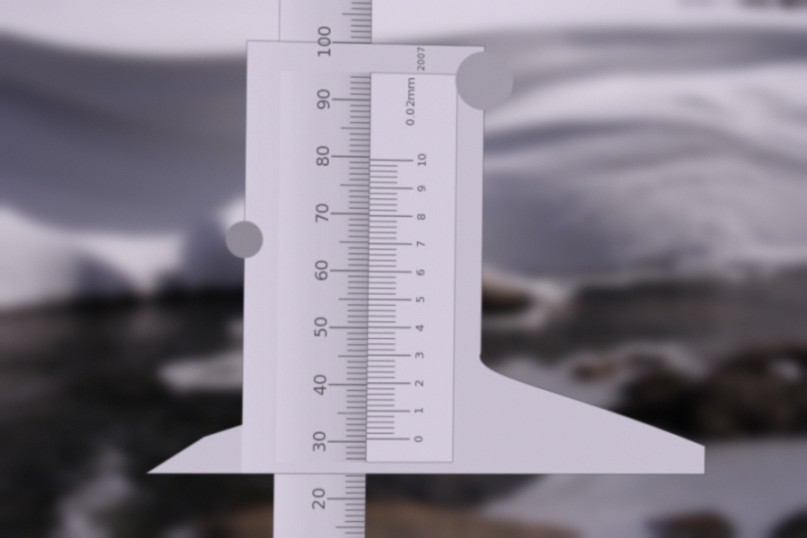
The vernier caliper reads 30.5 mm
